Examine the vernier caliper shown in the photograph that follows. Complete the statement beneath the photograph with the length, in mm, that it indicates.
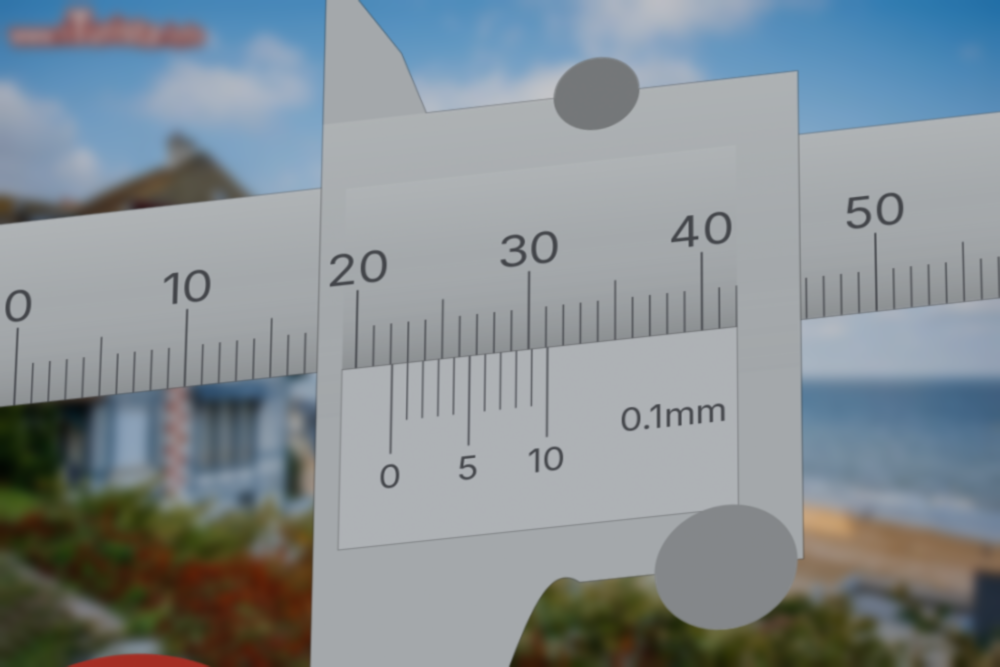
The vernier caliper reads 22.1 mm
